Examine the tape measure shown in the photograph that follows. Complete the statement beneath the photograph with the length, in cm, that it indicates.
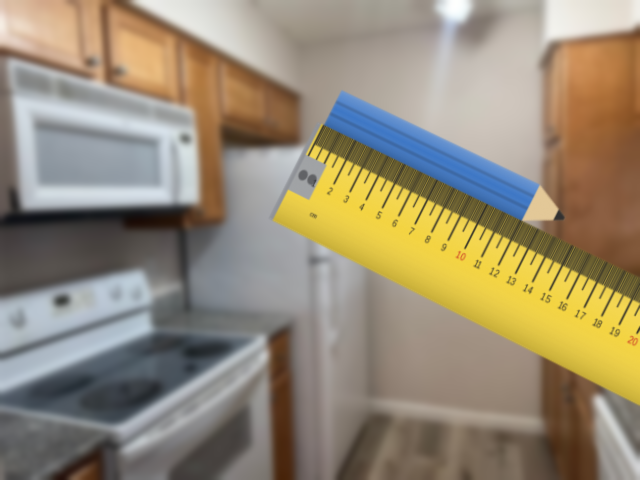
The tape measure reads 14 cm
